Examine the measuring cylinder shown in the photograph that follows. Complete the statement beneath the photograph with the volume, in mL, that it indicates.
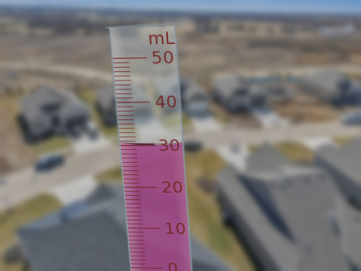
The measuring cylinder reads 30 mL
